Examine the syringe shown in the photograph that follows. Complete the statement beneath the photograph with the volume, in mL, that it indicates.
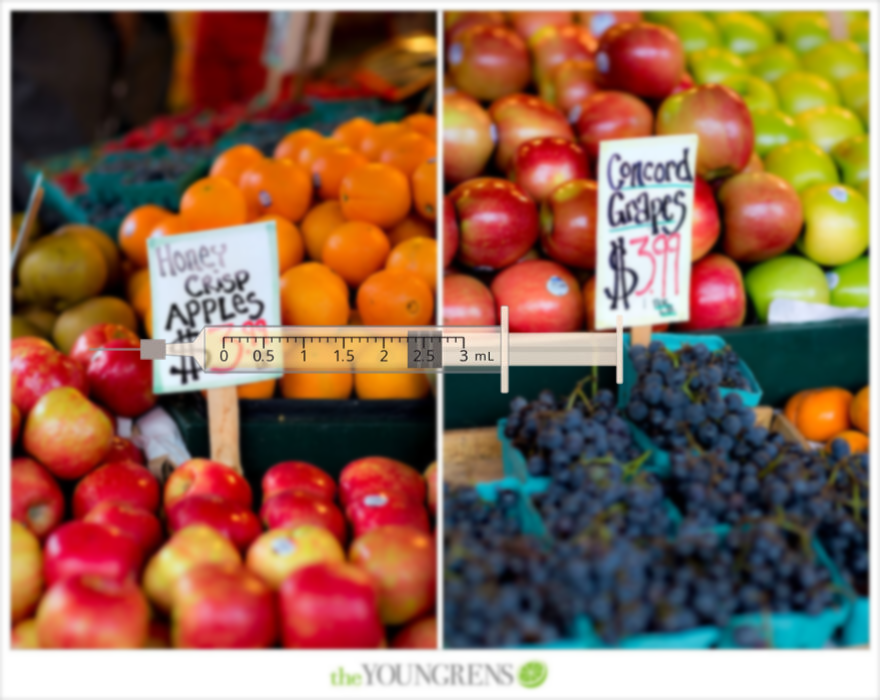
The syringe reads 2.3 mL
